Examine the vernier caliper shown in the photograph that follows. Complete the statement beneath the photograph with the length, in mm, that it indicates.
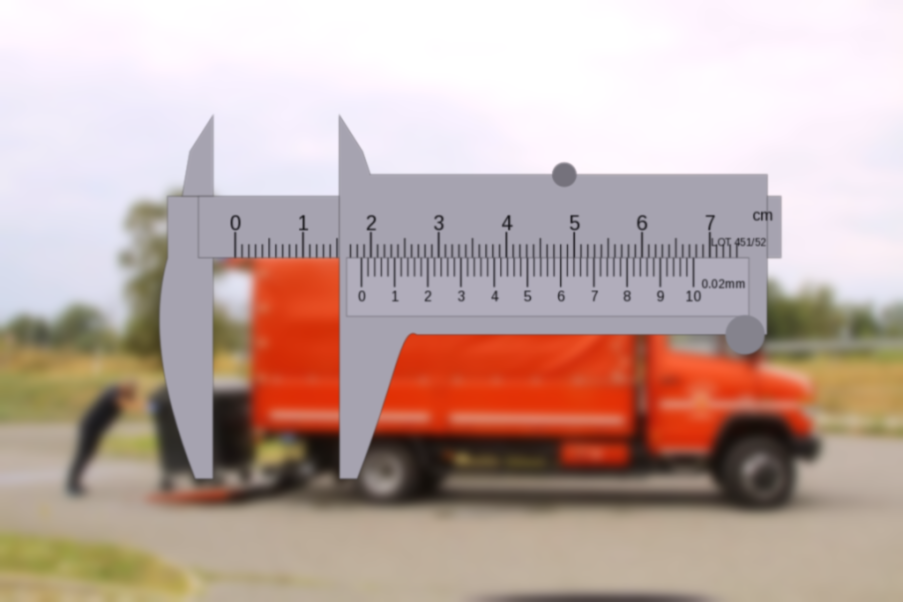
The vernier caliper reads 18.6 mm
